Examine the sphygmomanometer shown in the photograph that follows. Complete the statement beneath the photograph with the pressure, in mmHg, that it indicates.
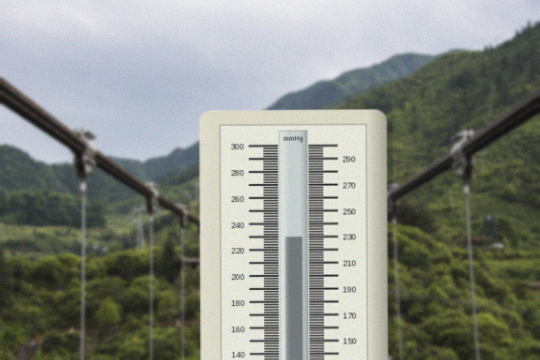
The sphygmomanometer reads 230 mmHg
